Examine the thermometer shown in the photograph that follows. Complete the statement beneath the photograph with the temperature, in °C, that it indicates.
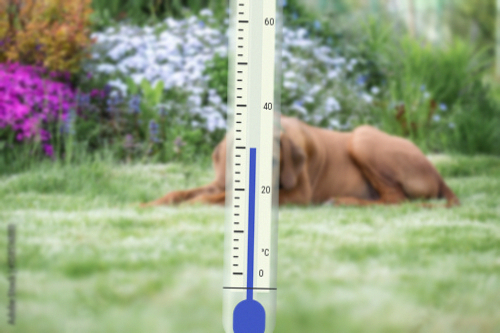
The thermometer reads 30 °C
